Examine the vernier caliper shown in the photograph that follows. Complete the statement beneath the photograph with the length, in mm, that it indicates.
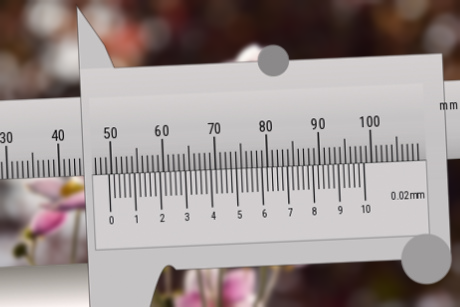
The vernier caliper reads 49.5 mm
